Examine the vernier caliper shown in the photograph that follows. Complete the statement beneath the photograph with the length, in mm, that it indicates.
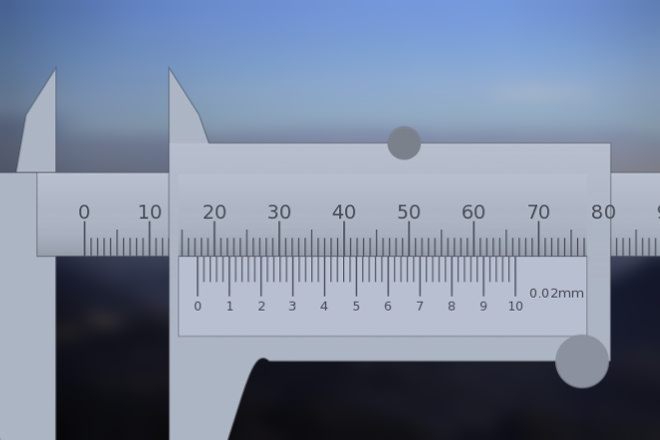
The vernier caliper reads 17.4 mm
